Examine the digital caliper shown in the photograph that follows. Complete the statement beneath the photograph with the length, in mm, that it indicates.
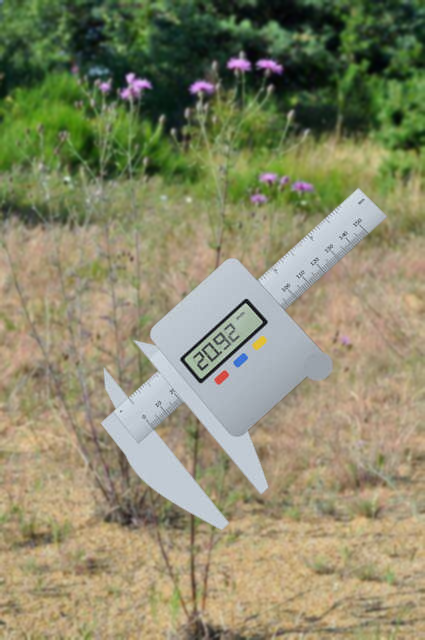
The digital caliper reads 20.92 mm
